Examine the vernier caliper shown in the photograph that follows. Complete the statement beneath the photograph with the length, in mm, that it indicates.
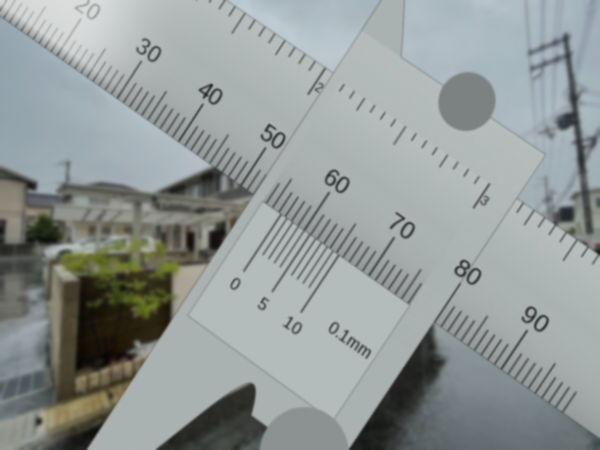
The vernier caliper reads 56.4 mm
